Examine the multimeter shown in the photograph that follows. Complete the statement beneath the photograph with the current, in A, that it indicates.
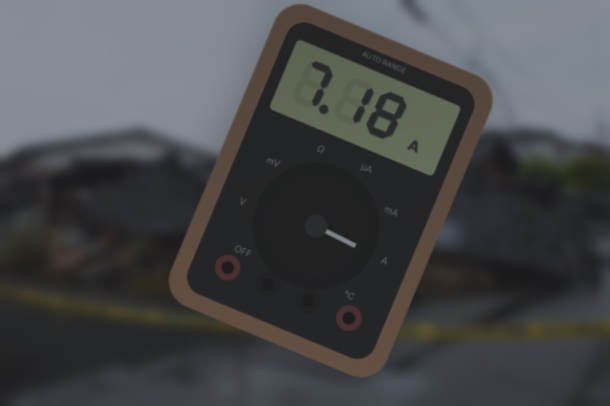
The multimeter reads 7.18 A
